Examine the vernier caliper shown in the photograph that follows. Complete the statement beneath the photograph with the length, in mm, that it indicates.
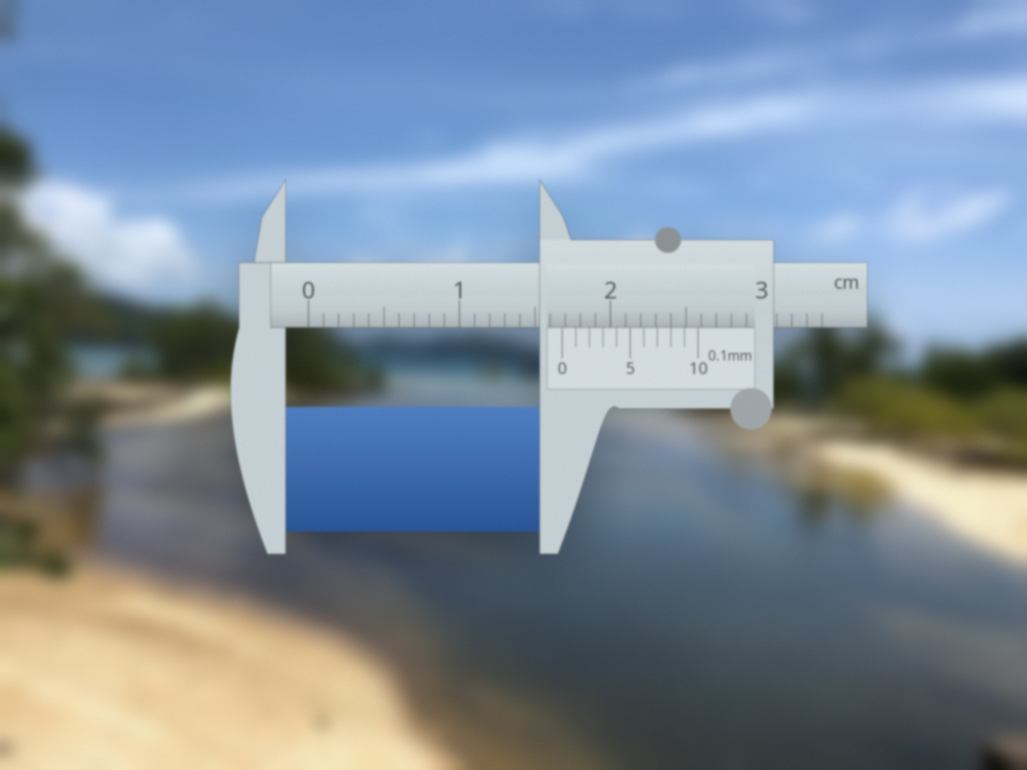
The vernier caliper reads 16.8 mm
